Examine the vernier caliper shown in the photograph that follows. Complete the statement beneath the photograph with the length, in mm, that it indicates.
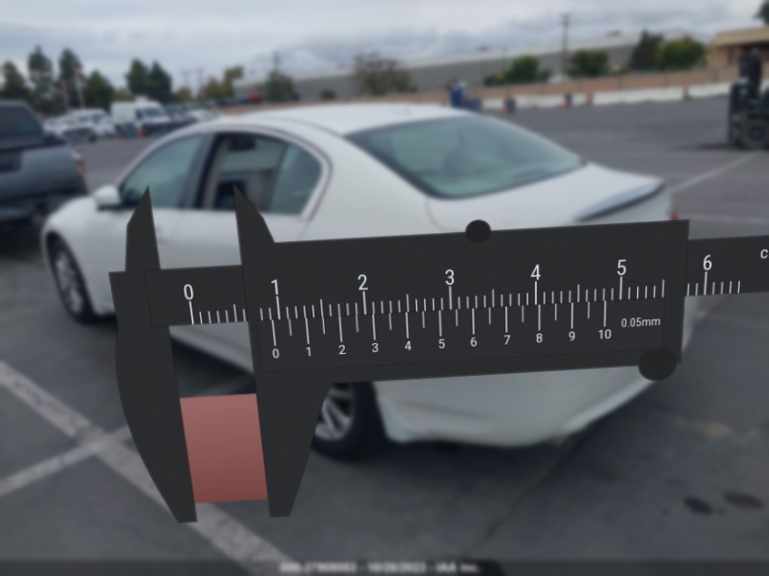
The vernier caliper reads 9.2 mm
